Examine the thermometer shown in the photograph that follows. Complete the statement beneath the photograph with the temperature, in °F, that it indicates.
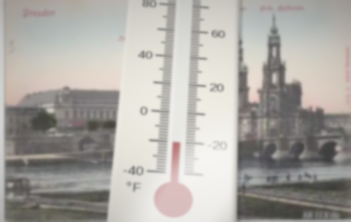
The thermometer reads -20 °F
